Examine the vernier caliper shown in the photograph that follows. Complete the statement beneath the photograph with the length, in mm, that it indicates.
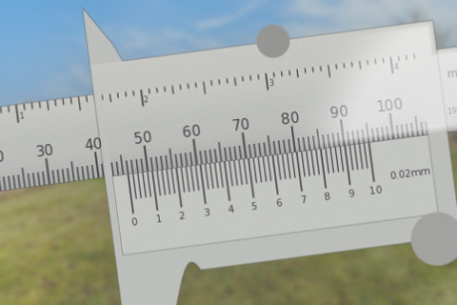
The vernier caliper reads 46.0 mm
